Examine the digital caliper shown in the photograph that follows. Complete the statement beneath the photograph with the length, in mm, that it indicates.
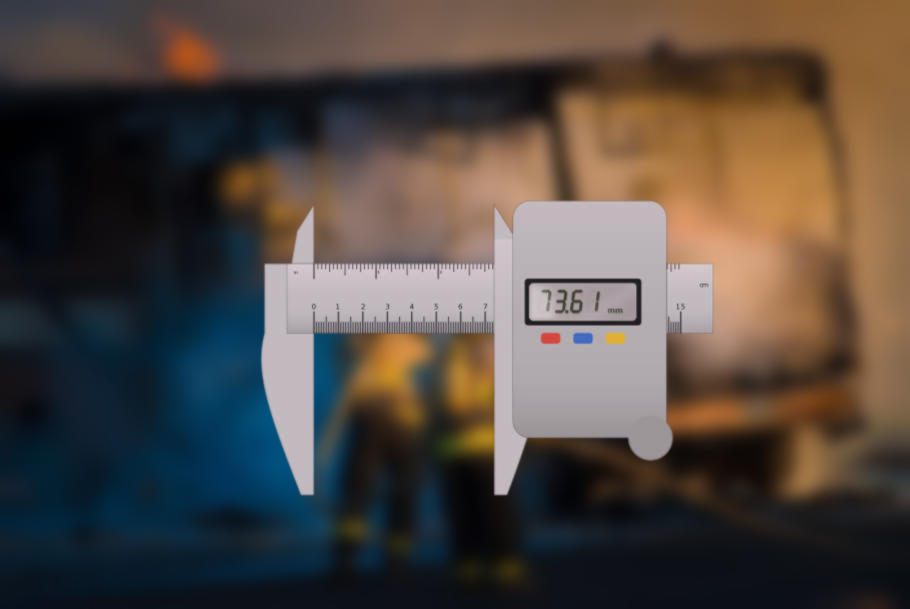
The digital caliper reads 73.61 mm
